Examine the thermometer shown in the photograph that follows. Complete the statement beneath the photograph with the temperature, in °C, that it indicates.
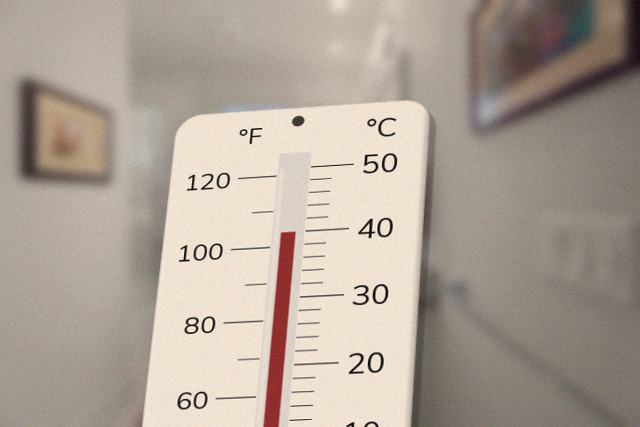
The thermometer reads 40 °C
